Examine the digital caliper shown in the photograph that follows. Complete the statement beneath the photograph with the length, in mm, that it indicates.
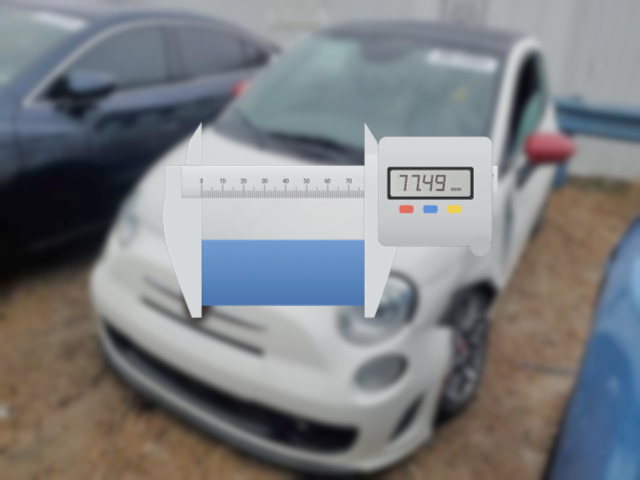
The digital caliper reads 77.49 mm
